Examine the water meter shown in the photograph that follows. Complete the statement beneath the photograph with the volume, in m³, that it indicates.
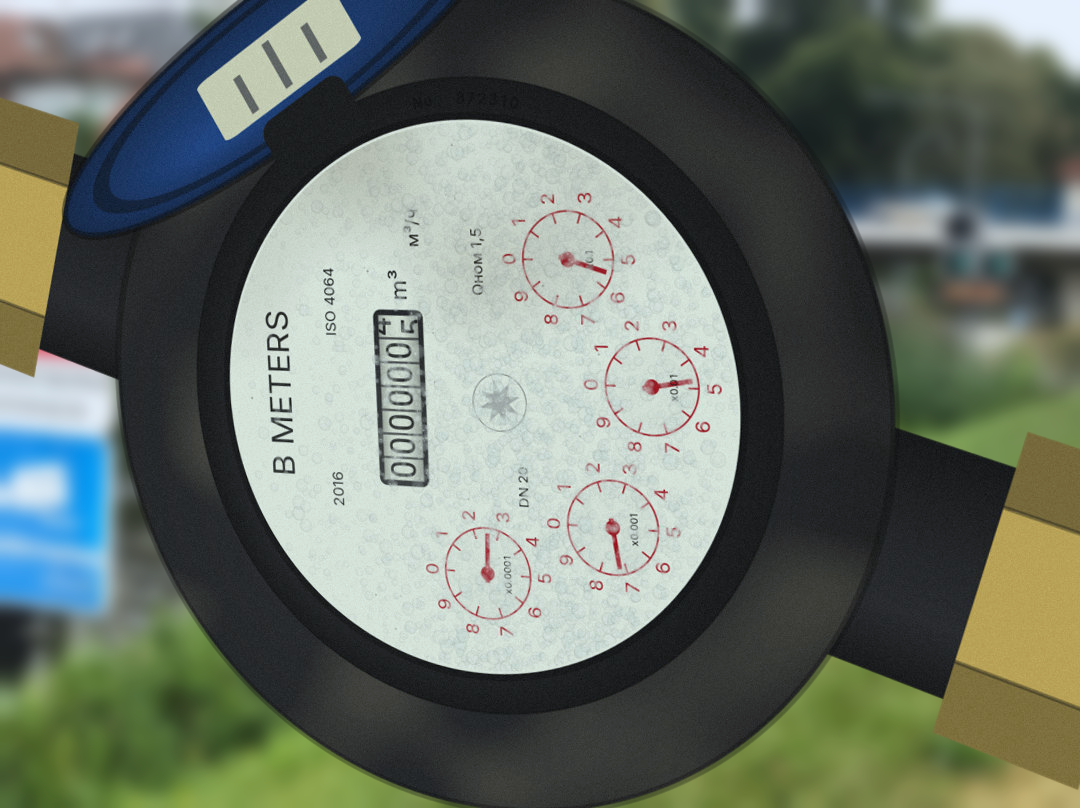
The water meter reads 4.5472 m³
